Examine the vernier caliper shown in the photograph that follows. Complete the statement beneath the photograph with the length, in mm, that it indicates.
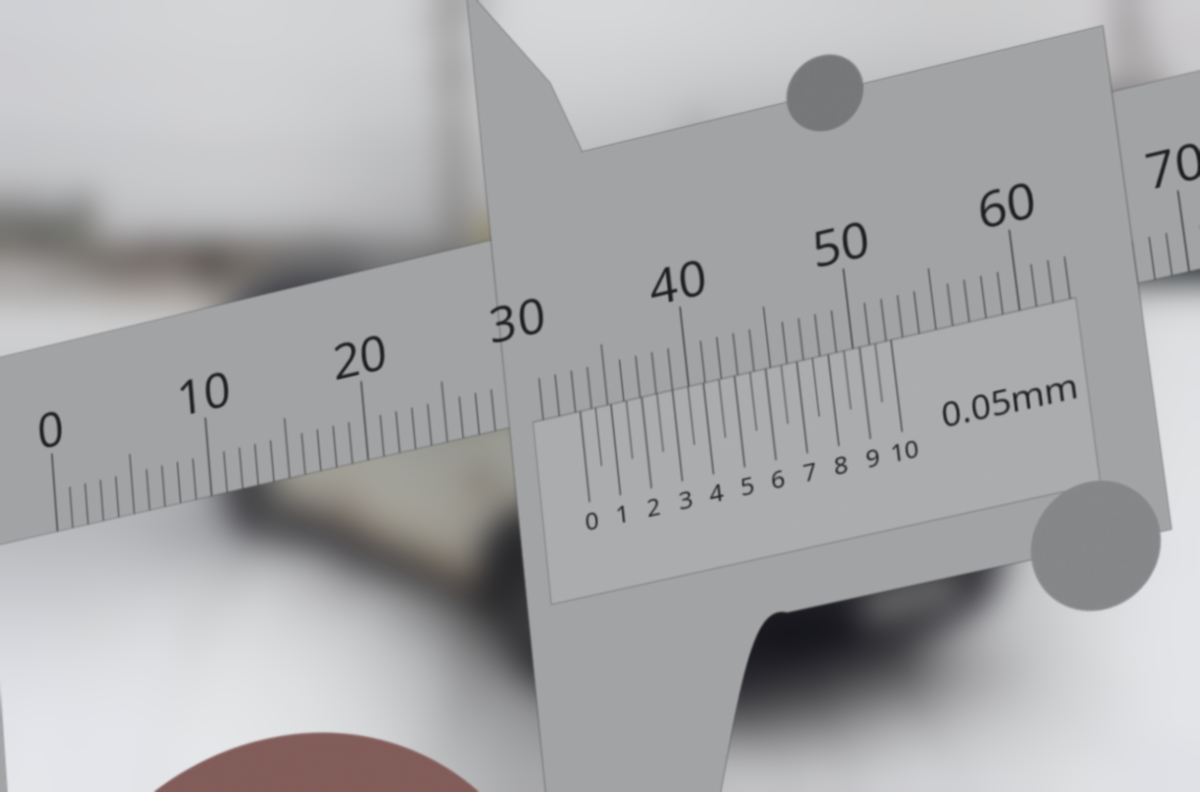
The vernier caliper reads 33.3 mm
